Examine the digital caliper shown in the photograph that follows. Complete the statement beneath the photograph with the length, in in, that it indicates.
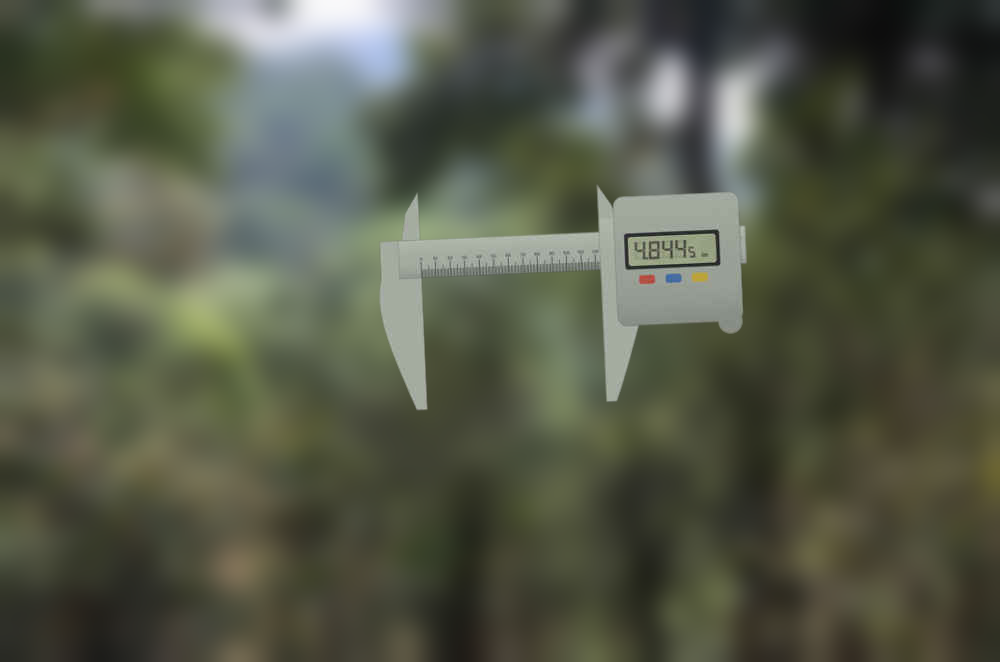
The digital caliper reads 4.8445 in
